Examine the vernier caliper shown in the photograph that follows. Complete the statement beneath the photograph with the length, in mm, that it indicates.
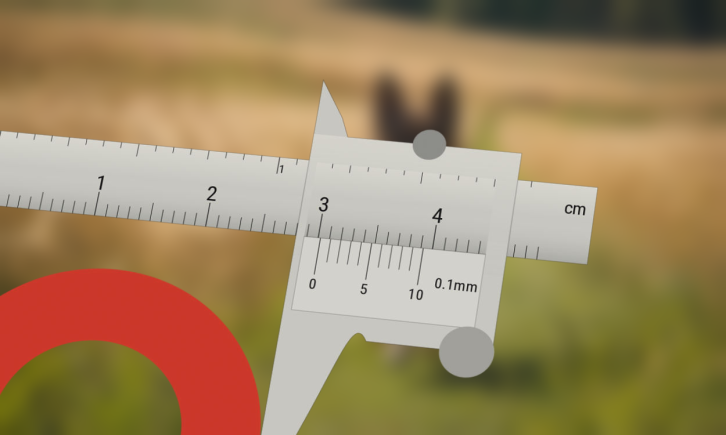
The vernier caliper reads 30.2 mm
